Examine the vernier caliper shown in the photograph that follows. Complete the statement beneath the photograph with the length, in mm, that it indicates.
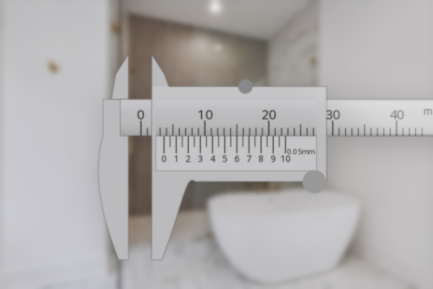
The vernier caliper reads 3.6 mm
